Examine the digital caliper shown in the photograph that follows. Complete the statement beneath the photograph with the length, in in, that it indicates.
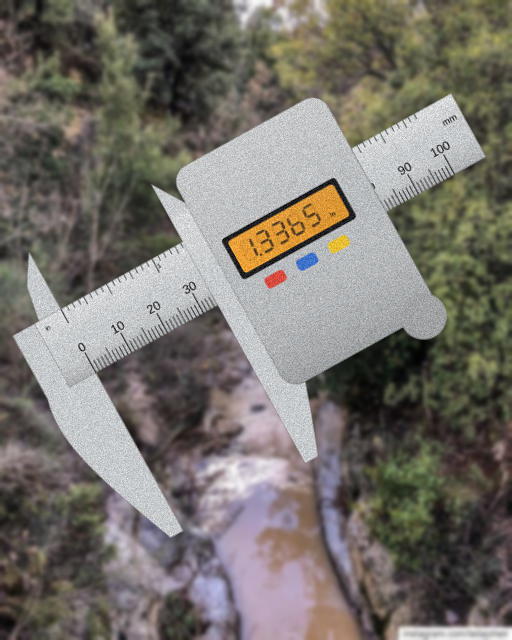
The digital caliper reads 1.3365 in
